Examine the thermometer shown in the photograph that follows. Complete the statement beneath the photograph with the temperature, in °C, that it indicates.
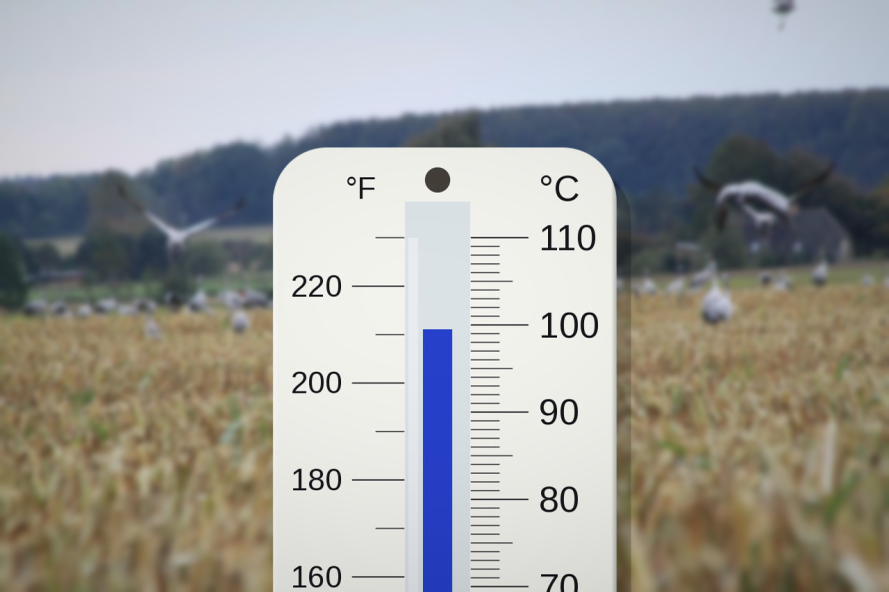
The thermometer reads 99.5 °C
